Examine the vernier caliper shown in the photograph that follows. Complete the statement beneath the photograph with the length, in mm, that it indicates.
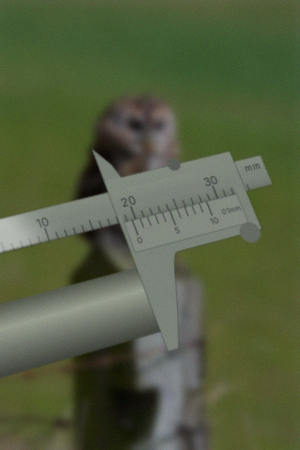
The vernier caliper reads 19.6 mm
